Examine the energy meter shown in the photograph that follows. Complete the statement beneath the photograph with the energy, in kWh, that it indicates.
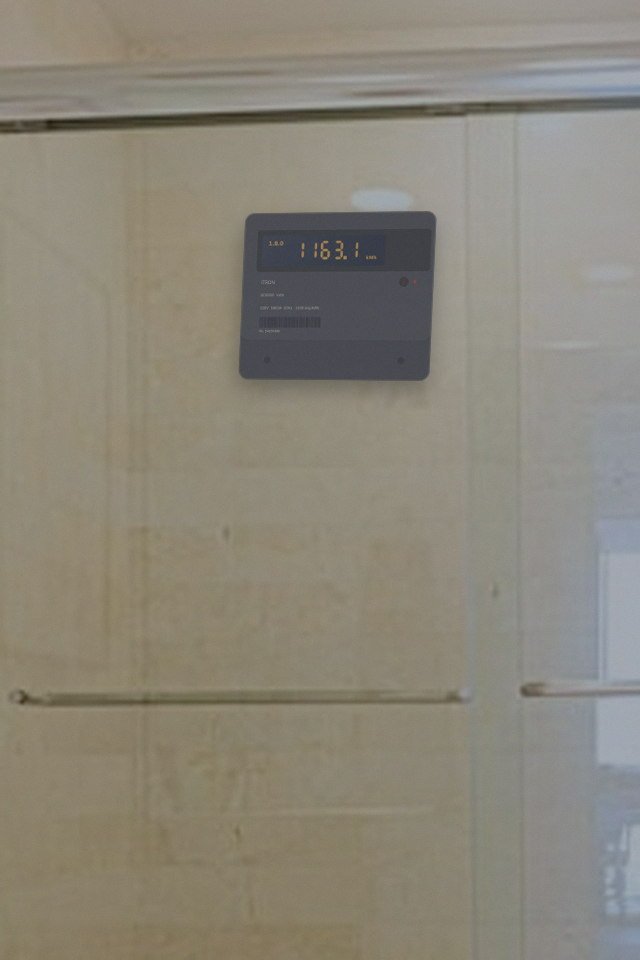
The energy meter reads 1163.1 kWh
